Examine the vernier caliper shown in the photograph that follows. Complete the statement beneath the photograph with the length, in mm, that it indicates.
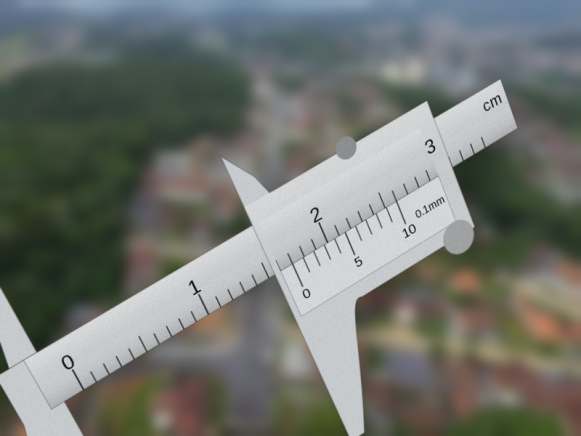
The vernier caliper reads 17.0 mm
